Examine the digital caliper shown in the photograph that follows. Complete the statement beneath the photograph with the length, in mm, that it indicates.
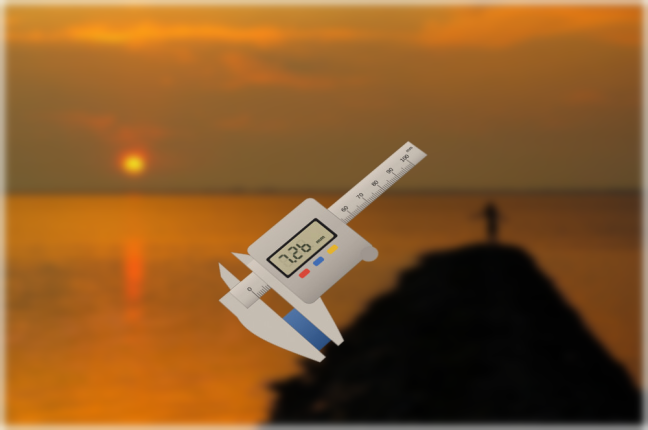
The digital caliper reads 7.26 mm
